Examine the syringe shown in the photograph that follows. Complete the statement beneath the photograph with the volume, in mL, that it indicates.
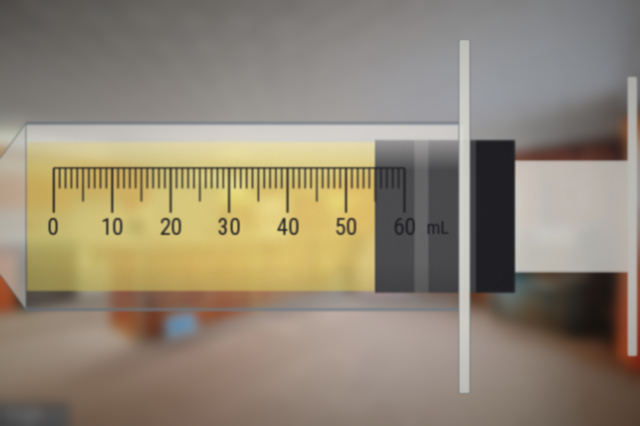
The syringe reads 55 mL
